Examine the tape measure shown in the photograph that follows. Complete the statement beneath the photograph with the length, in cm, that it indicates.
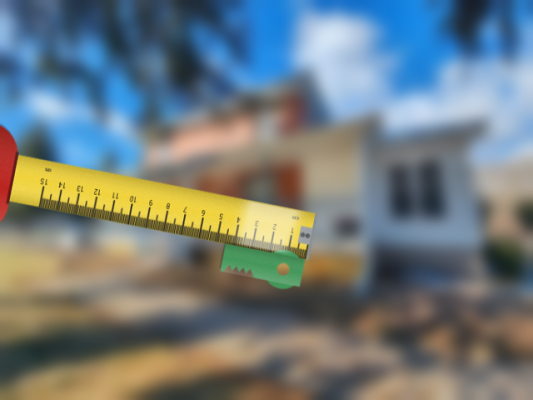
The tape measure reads 4.5 cm
